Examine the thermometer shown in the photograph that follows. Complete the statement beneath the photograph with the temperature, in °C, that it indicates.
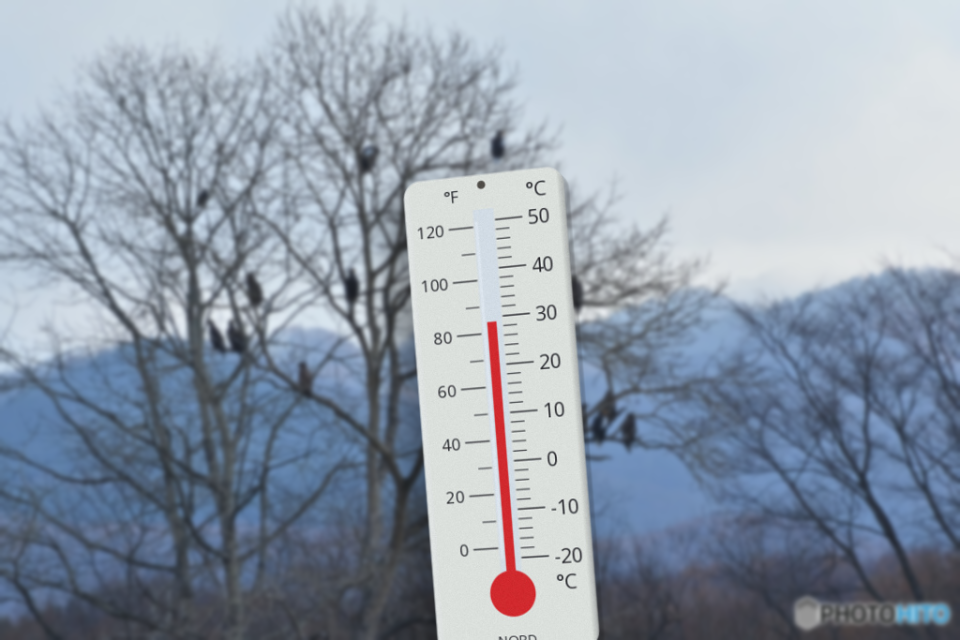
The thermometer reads 29 °C
